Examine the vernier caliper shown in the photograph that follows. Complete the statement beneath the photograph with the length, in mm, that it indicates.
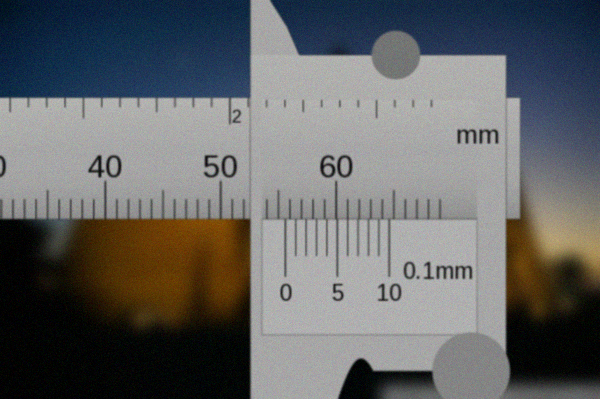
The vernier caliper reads 55.6 mm
